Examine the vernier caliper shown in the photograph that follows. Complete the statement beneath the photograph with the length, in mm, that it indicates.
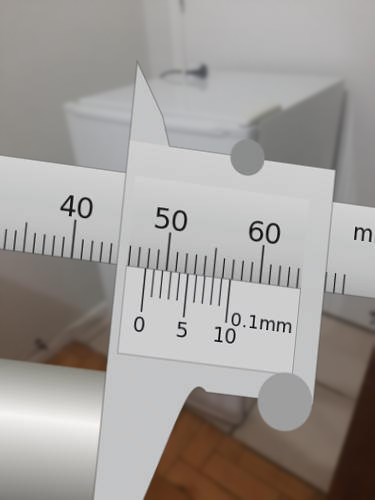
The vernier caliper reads 47.8 mm
